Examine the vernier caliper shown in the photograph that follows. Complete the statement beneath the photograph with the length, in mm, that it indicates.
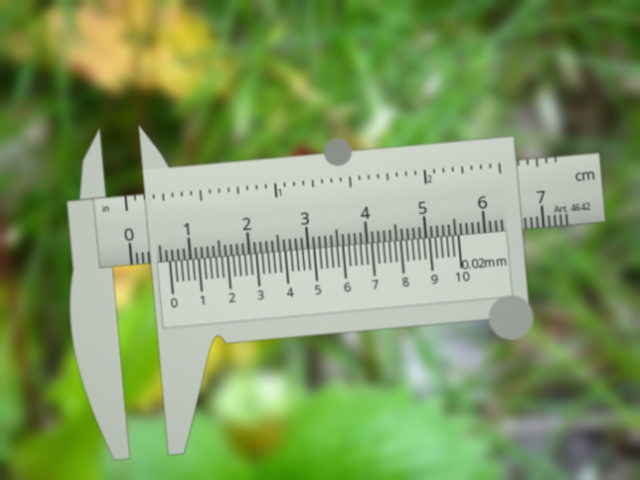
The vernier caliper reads 6.5 mm
